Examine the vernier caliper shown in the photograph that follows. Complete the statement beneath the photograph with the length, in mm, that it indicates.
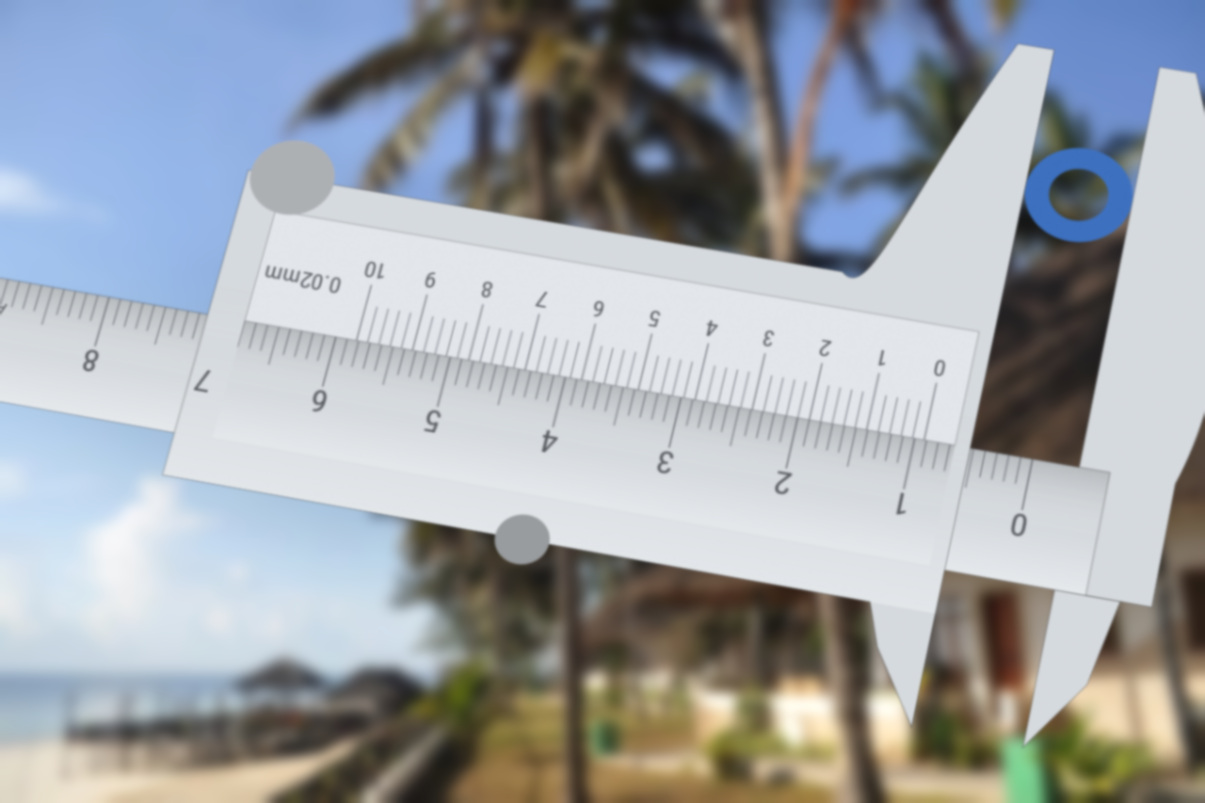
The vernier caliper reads 9.2 mm
